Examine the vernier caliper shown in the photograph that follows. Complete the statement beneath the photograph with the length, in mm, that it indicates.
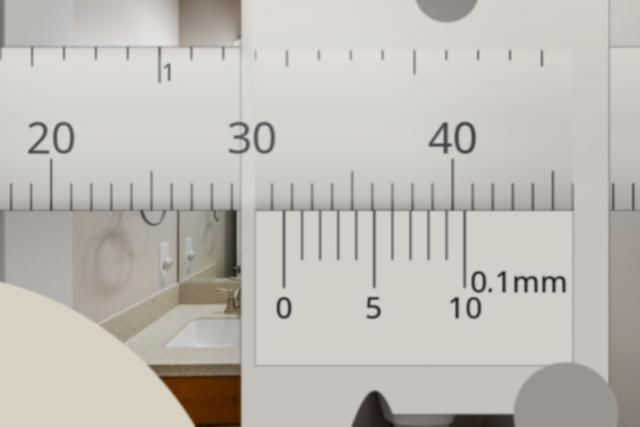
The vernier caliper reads 31.6 mm
